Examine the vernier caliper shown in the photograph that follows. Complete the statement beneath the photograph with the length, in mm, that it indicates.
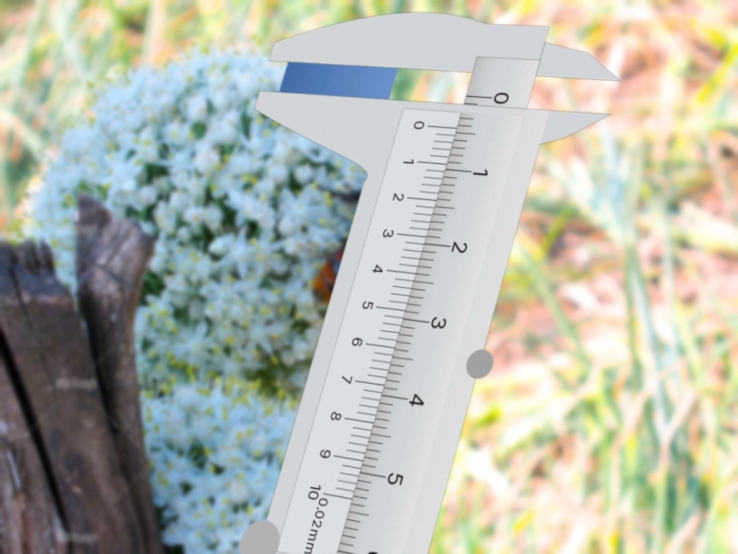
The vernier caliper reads 4.4 mm
